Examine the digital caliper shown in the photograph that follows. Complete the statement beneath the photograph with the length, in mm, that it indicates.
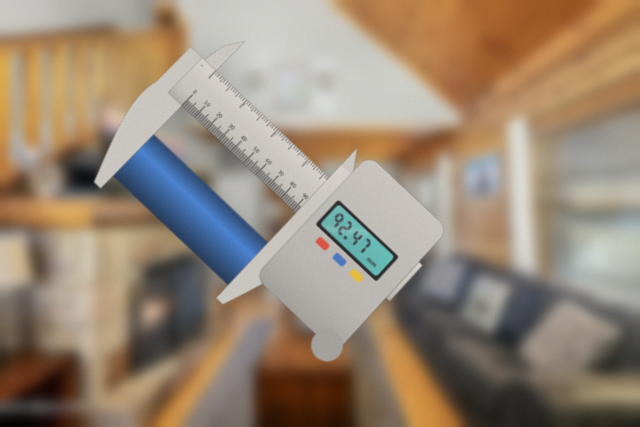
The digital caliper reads 92.47 mm
